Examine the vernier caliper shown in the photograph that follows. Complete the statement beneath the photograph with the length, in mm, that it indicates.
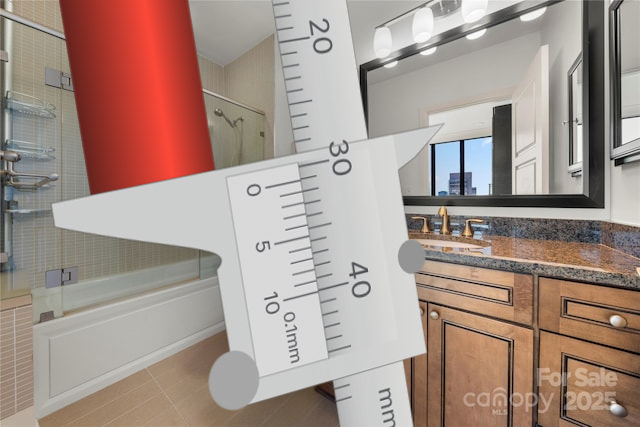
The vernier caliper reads 31.1 mm
